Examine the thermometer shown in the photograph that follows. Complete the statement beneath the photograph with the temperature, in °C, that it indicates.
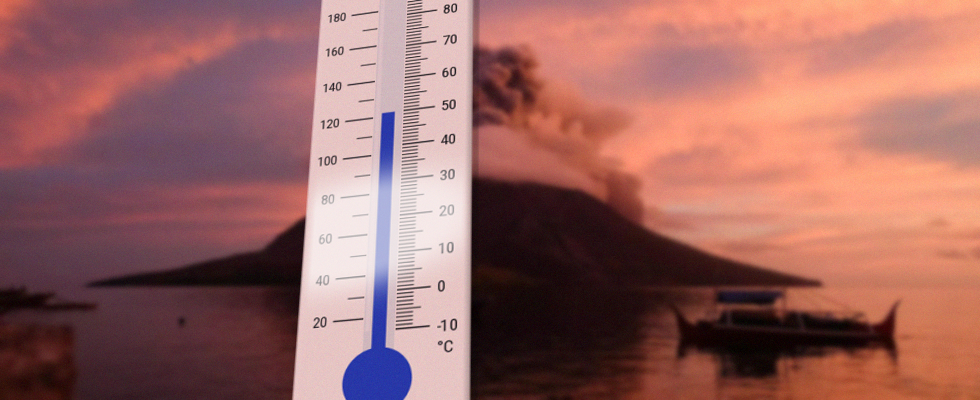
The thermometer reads 50 °C
